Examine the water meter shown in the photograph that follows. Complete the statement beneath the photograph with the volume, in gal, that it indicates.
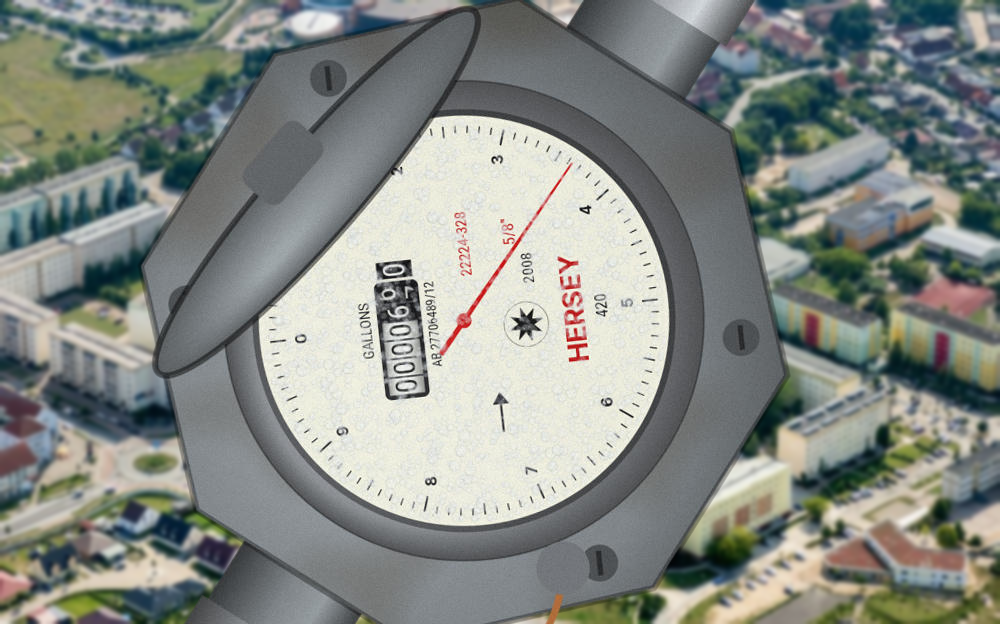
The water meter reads 663.6 gal
